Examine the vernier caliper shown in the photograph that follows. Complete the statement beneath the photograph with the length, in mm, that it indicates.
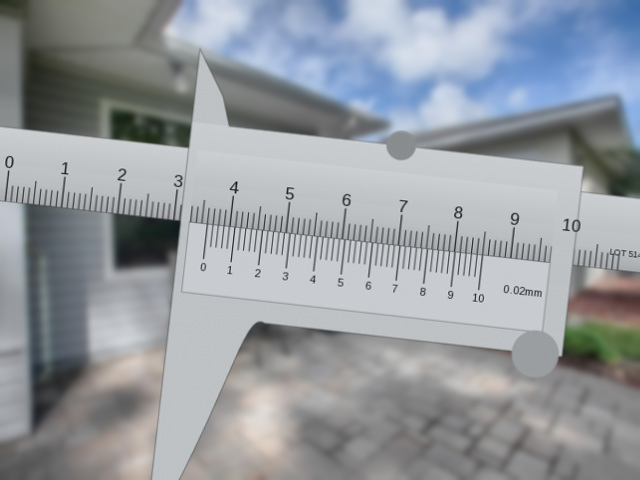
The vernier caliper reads 36.0 mm
